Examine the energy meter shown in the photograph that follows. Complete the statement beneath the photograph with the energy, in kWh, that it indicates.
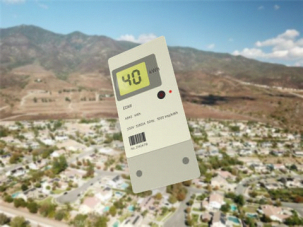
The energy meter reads 40 kWh
